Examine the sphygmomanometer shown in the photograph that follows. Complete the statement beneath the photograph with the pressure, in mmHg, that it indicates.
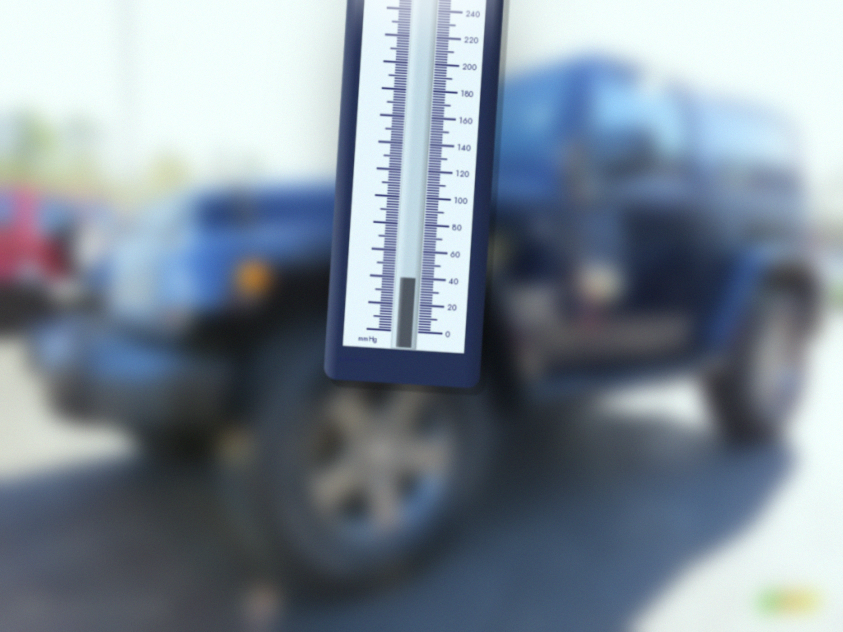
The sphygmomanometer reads 40 mmHg
